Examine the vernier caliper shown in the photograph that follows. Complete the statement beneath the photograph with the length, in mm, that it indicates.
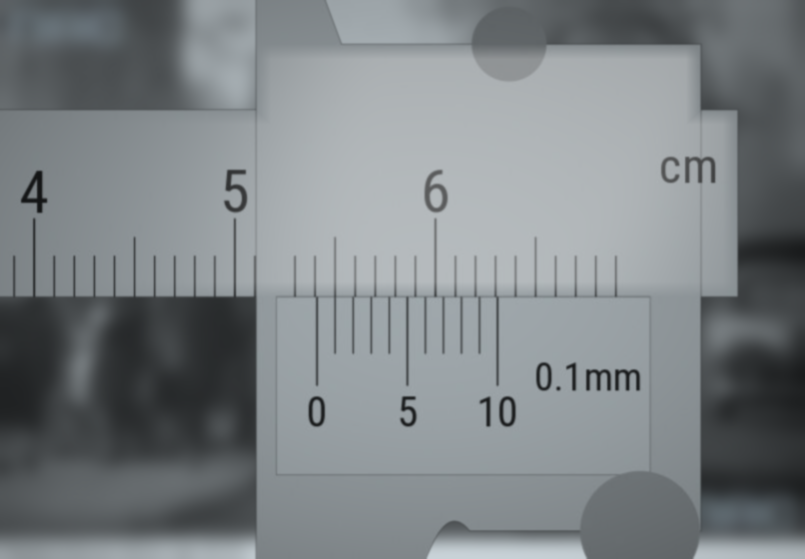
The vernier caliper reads 54.1 mm
